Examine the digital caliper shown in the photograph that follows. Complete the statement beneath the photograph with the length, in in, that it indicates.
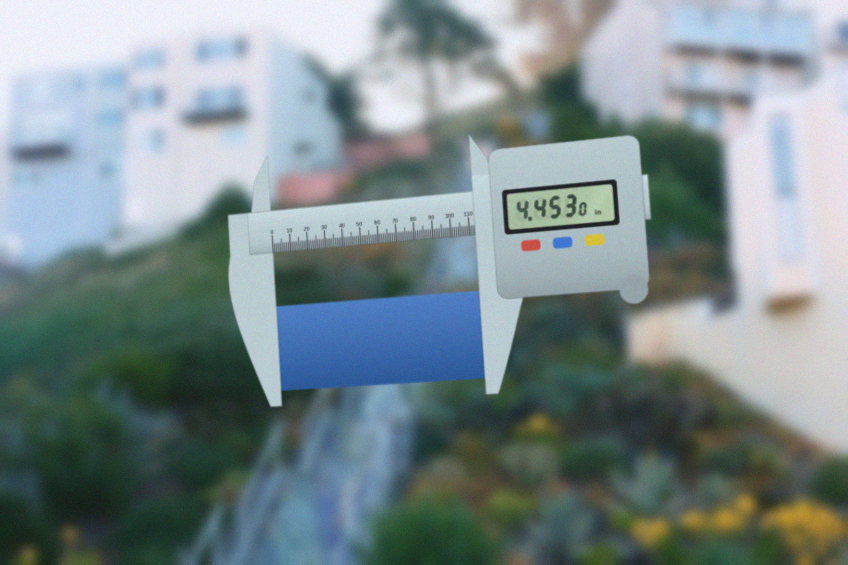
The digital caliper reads 4.4530 in
